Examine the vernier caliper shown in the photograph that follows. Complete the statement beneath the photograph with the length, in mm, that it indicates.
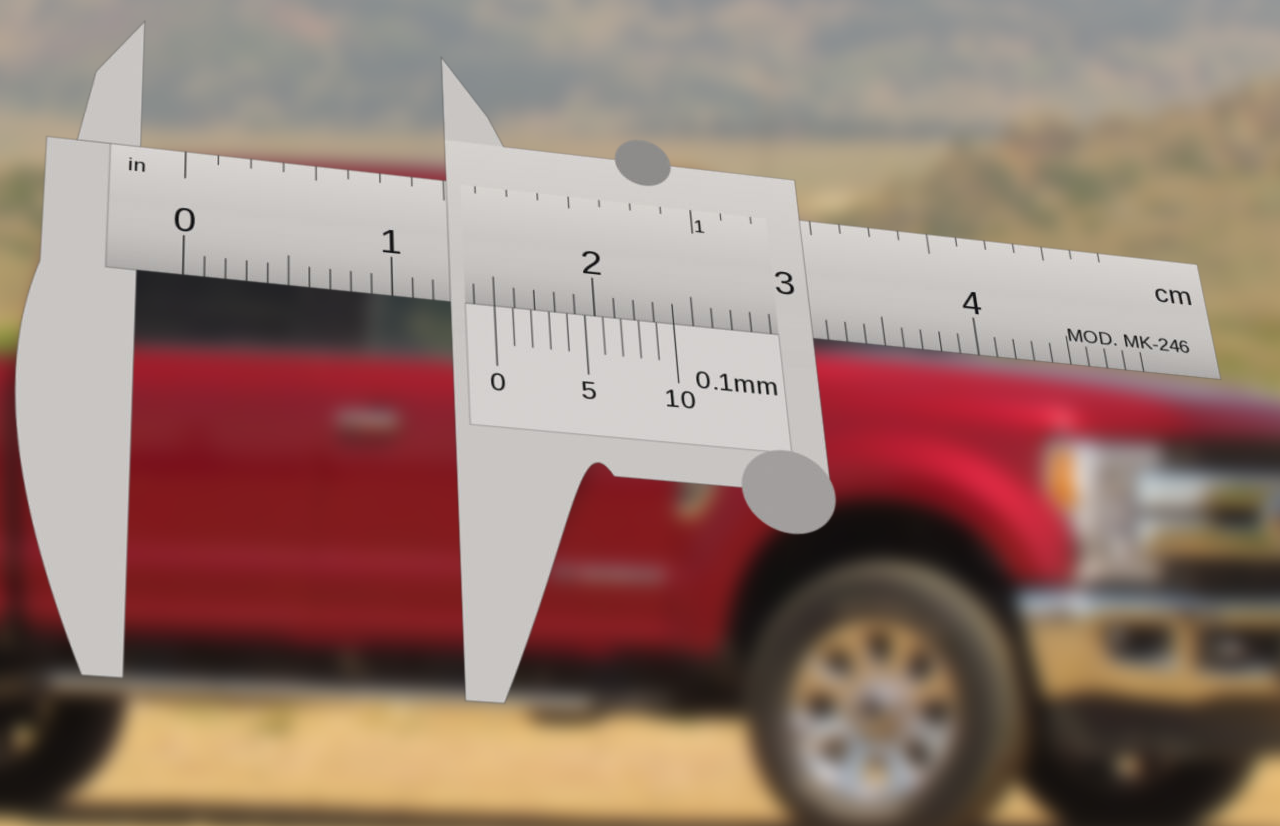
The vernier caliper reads 15.0 mm
